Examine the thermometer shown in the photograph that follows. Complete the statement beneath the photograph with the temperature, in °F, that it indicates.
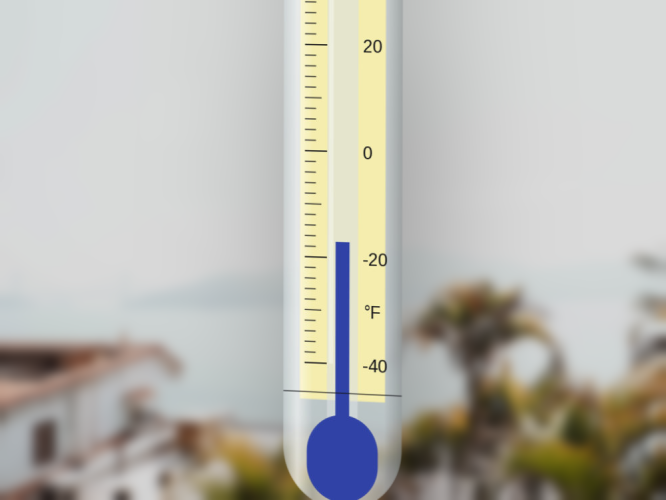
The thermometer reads -17 °F
